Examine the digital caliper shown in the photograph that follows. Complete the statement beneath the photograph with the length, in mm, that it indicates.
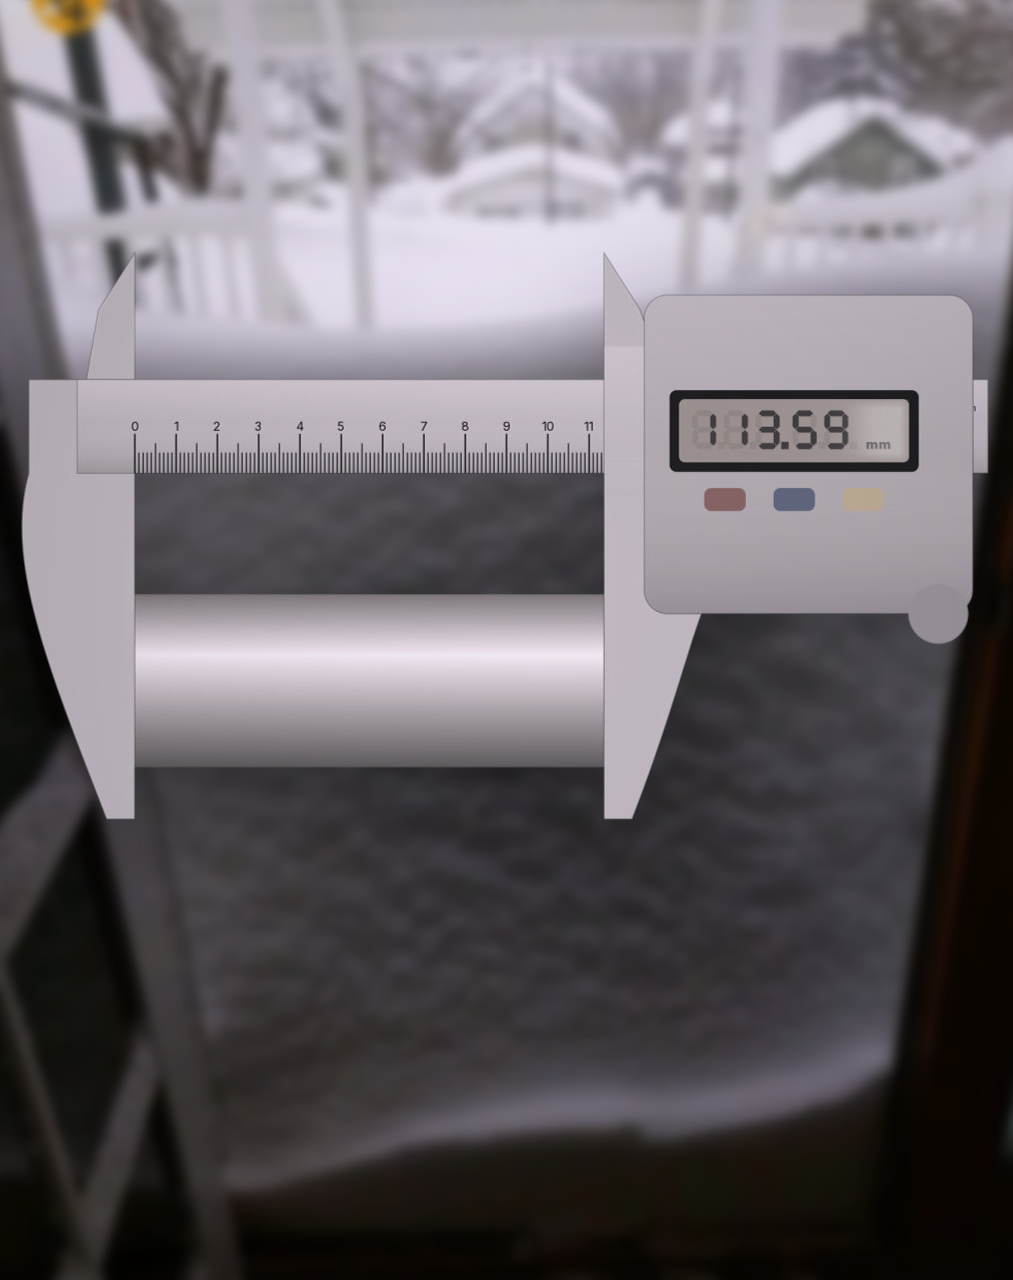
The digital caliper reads 113.59 mm
